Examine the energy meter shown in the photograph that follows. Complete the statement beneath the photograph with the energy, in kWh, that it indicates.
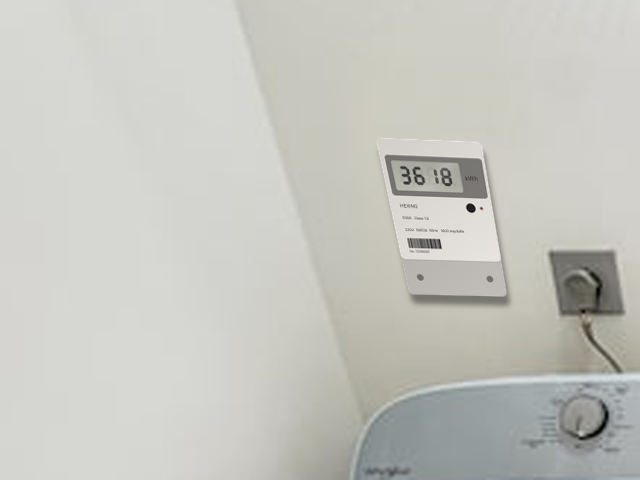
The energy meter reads 3618 kWh
